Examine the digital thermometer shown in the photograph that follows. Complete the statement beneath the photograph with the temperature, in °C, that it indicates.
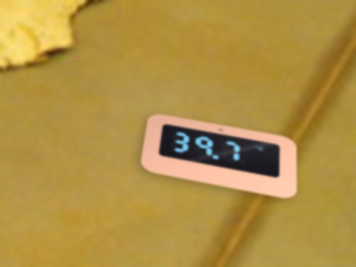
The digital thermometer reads 39.7 °C
